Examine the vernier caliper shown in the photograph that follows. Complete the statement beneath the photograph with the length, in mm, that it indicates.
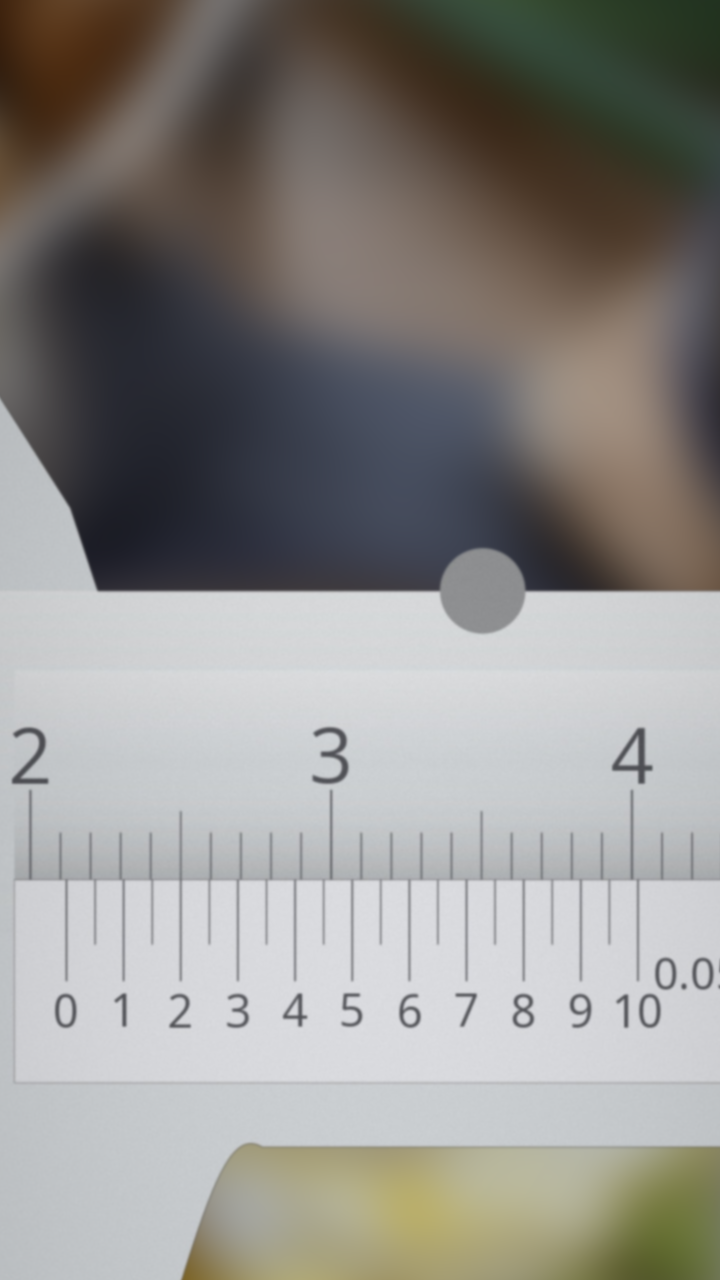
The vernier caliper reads 21.2 mm
